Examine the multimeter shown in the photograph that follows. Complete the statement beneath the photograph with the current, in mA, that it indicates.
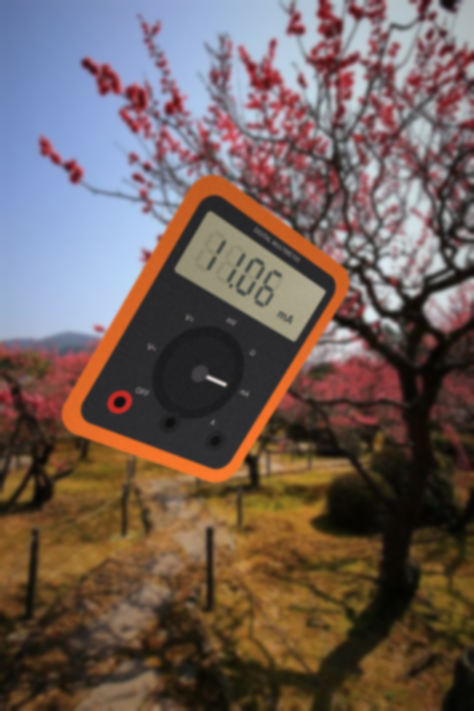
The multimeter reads 11.06 mA
